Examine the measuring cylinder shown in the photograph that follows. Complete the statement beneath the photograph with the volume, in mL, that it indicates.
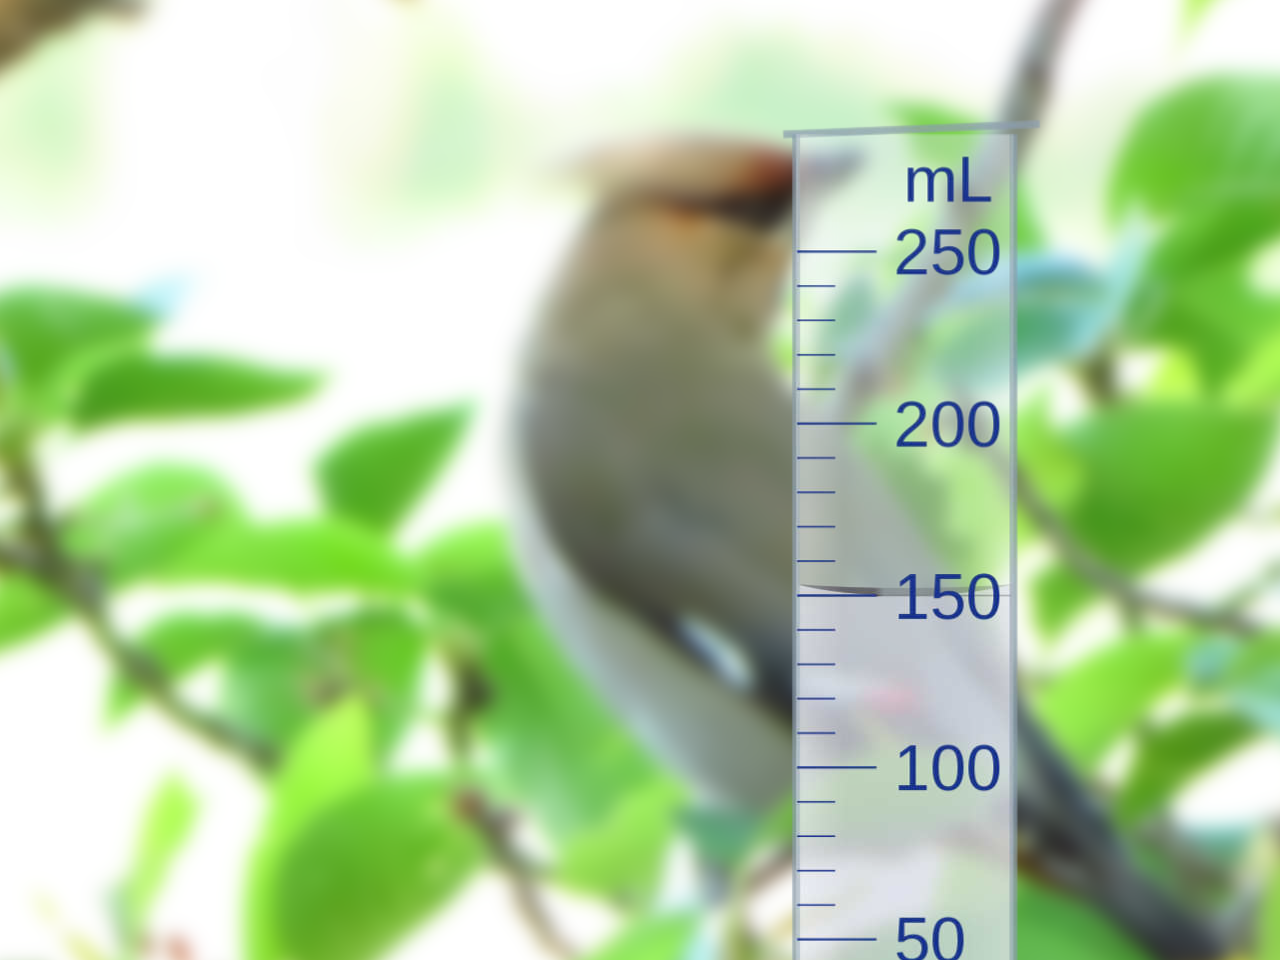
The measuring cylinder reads 150 mL
